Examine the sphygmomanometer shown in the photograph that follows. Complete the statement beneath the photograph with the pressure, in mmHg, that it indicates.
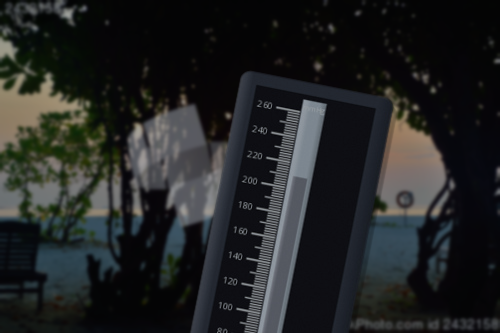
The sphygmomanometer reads 210 mmHg
